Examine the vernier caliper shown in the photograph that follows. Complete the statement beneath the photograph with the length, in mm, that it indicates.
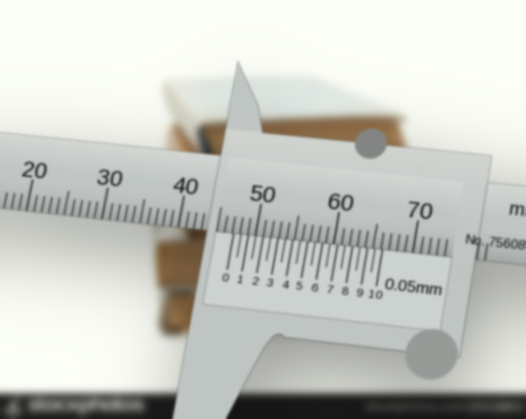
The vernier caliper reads 47.2 mm
